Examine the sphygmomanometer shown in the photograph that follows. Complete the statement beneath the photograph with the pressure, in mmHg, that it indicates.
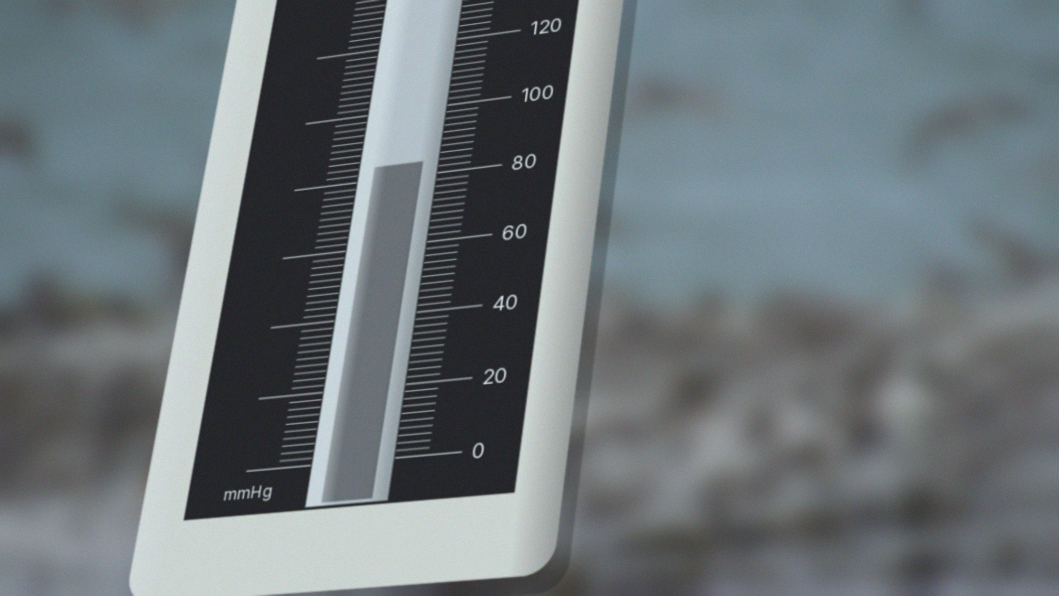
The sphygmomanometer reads 84 mmHg
